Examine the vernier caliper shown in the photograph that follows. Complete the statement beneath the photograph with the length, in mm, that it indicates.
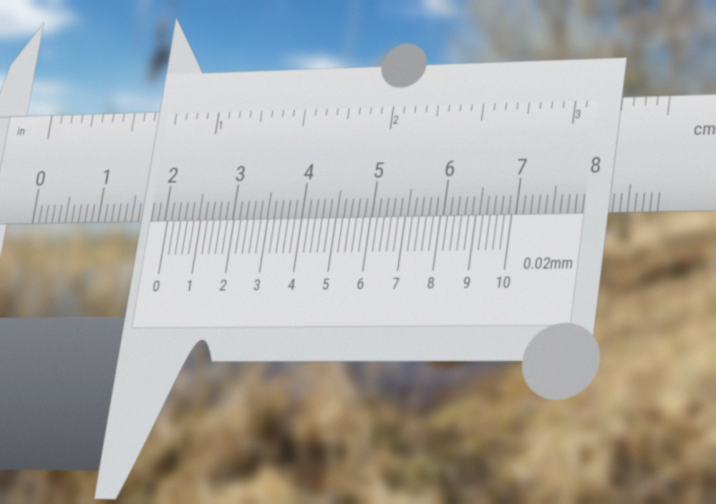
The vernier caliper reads 20.4 mm
